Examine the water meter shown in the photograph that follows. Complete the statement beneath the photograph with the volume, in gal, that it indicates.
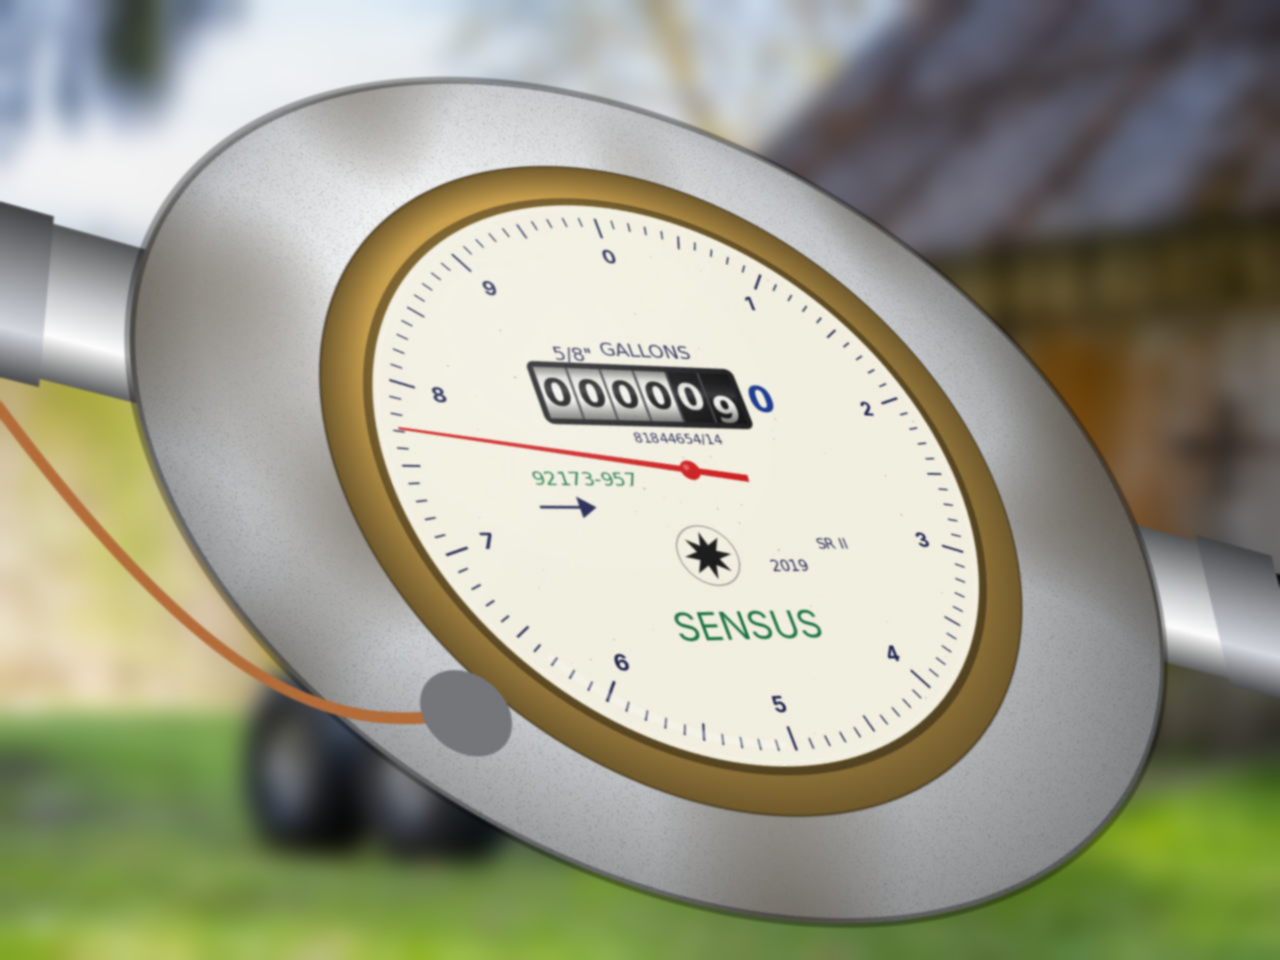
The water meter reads 87.7 gal
